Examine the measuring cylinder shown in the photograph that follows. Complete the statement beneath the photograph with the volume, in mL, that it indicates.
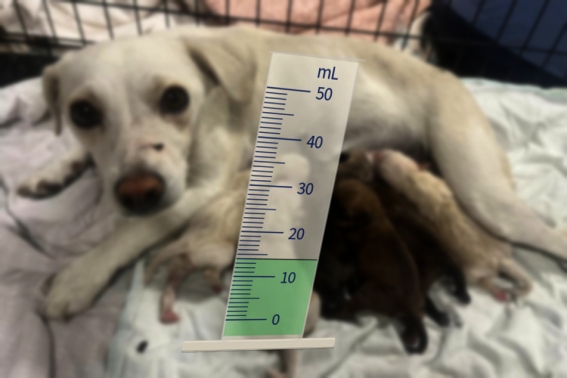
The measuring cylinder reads 14 mL
